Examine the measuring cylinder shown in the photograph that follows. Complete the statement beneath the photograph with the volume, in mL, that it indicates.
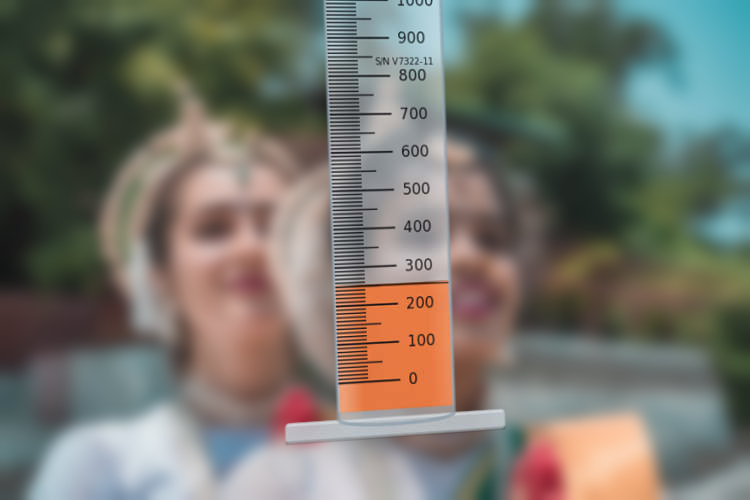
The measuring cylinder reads 250 mL
